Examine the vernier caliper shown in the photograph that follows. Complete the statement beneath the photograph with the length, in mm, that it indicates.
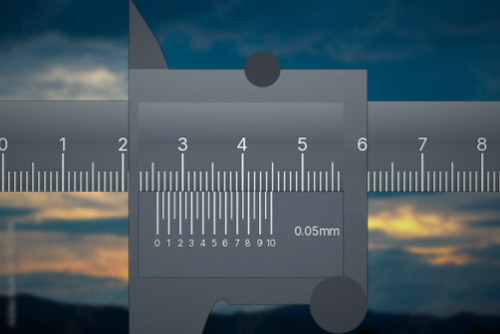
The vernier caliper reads 25.8 mm
